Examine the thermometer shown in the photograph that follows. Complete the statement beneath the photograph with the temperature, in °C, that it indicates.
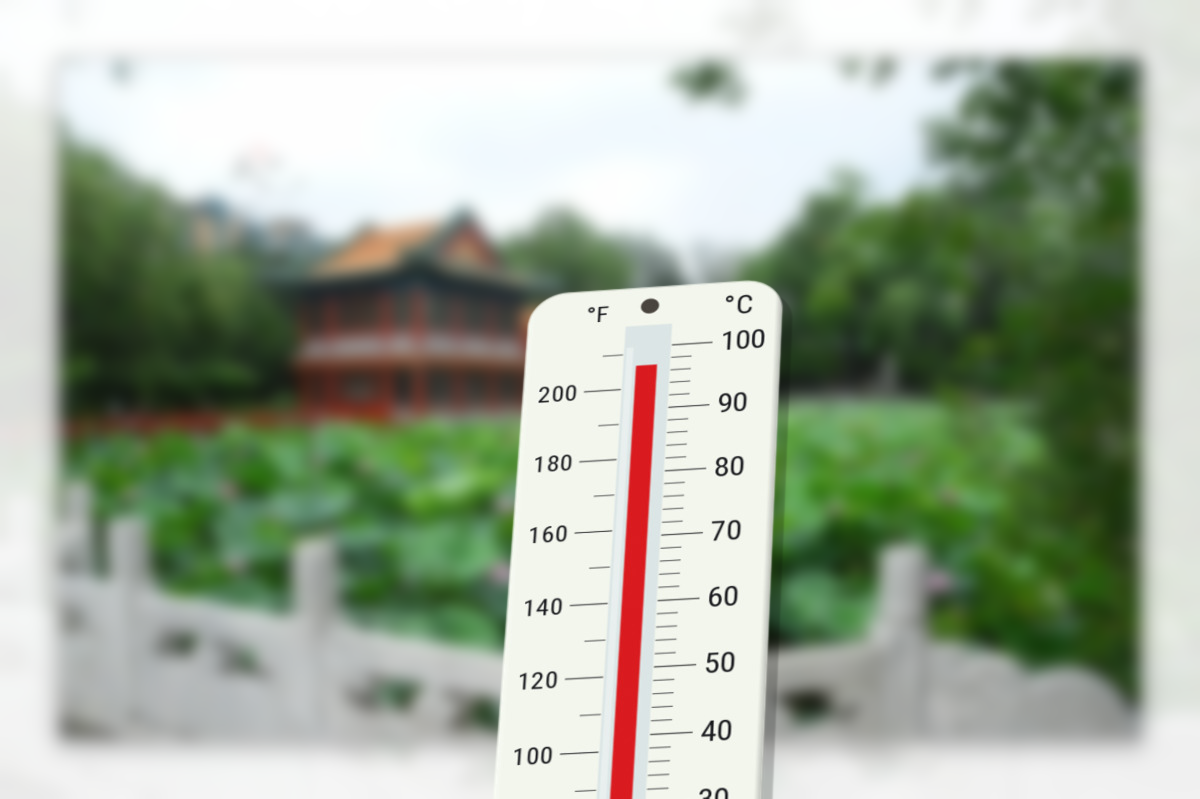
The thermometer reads 97 °C
